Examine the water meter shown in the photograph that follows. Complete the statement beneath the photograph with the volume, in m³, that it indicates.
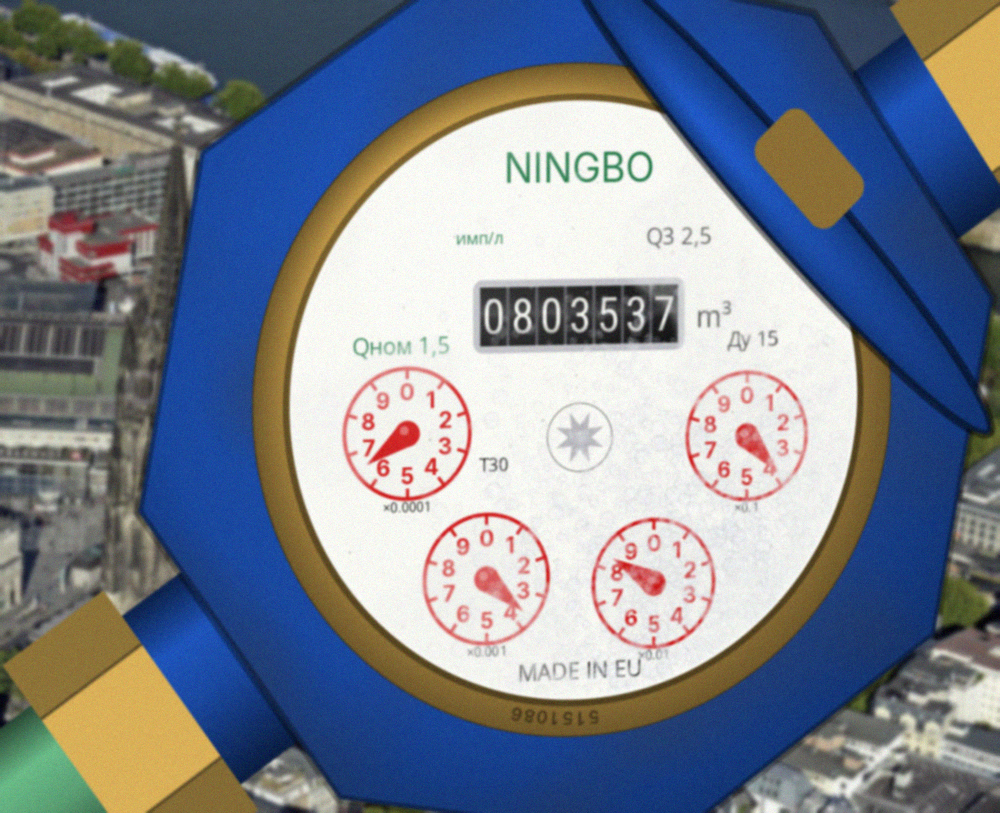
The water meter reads 803537.3836 m³
